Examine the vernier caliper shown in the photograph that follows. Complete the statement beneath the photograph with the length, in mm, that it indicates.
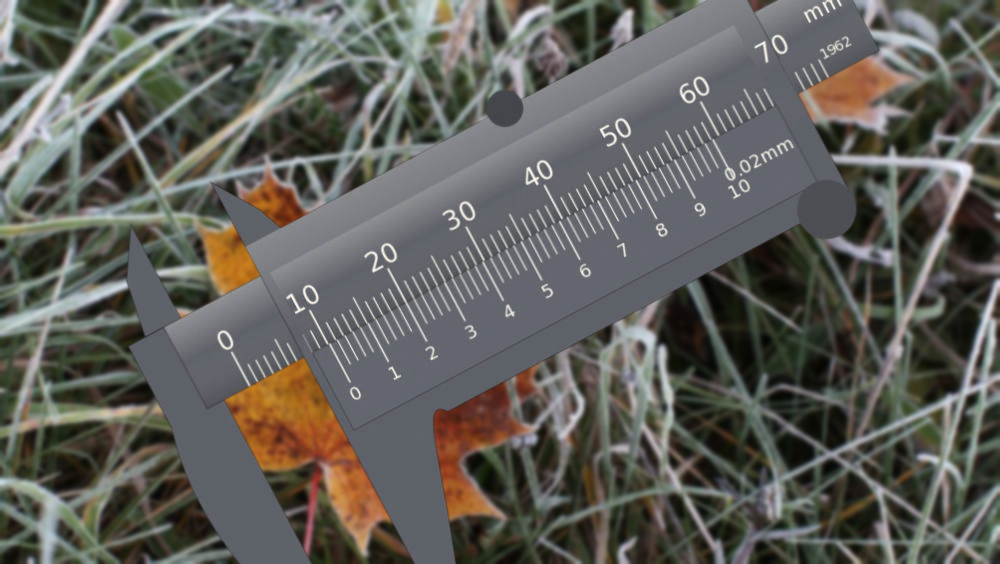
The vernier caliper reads 10.2 mm
